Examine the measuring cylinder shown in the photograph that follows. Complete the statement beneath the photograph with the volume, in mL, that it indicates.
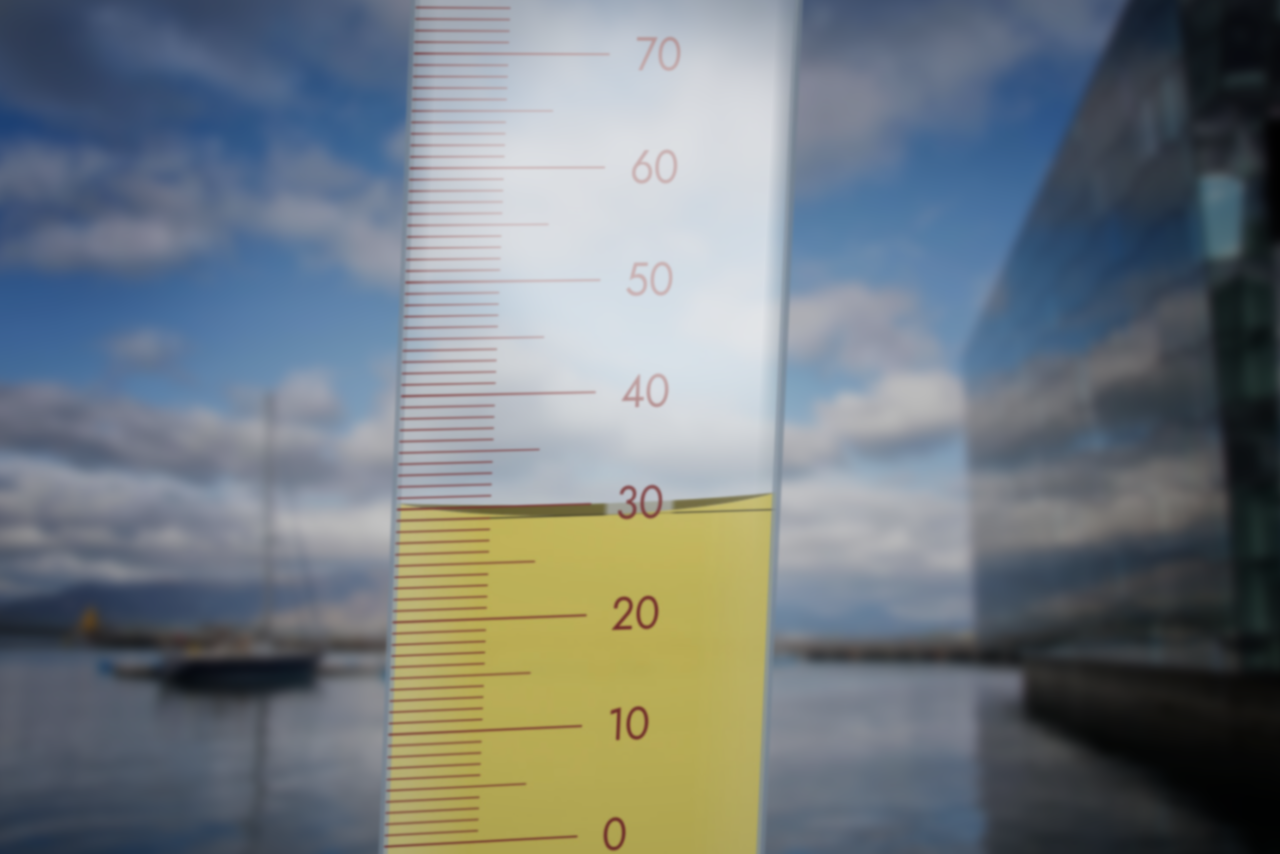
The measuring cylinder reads 29 mL
